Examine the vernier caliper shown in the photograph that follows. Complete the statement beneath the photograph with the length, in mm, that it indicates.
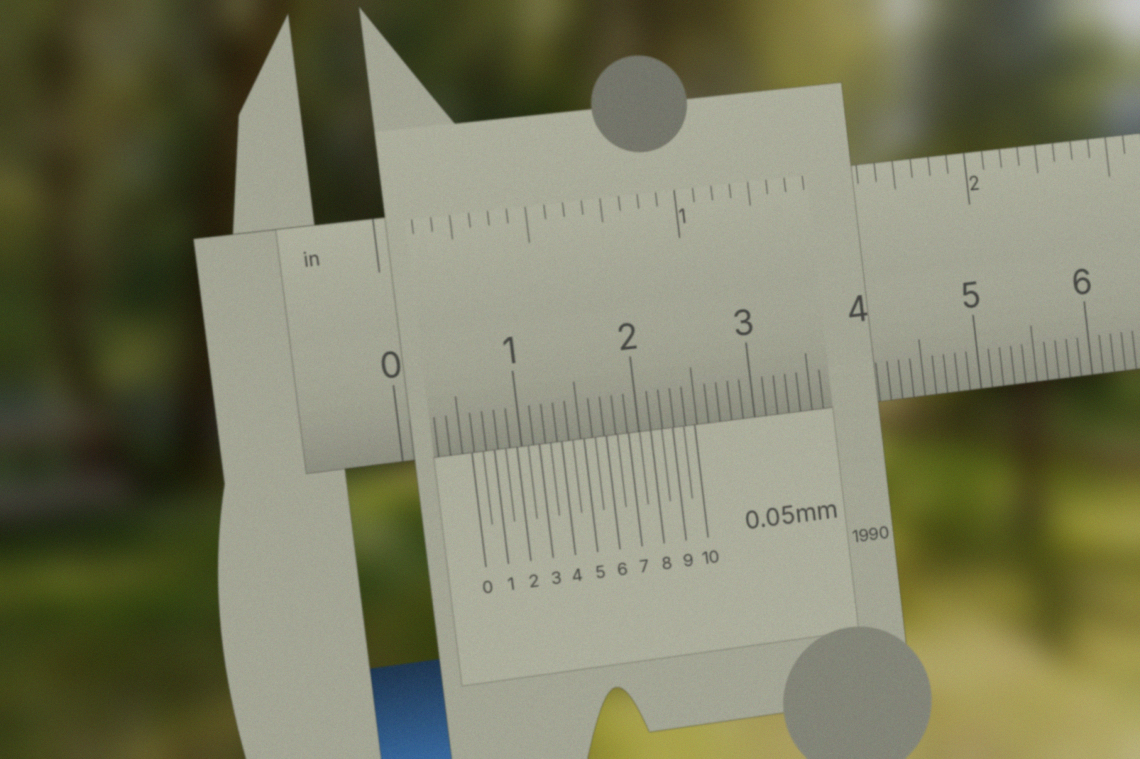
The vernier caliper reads 5.8 mm
